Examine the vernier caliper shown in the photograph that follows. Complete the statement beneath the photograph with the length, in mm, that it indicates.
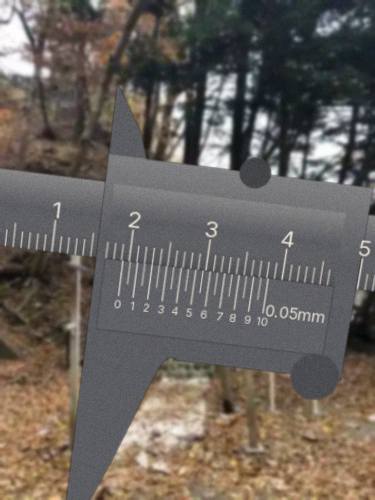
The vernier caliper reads 19.2 mm
